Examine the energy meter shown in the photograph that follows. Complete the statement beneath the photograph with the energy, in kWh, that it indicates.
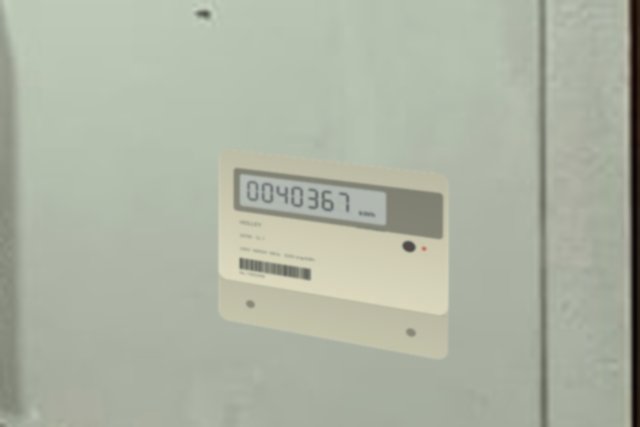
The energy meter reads 40367 kWh
